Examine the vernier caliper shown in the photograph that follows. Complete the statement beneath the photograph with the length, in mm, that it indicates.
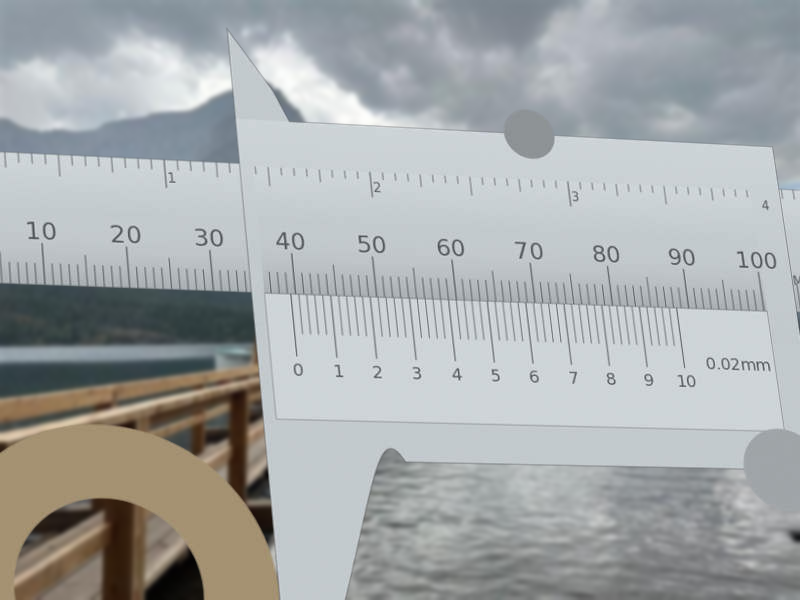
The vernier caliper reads 39.4 mm
